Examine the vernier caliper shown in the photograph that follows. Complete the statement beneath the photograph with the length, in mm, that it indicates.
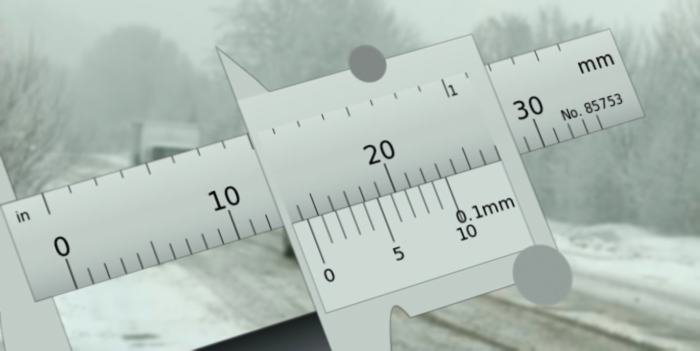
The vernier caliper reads 14.3 mm
